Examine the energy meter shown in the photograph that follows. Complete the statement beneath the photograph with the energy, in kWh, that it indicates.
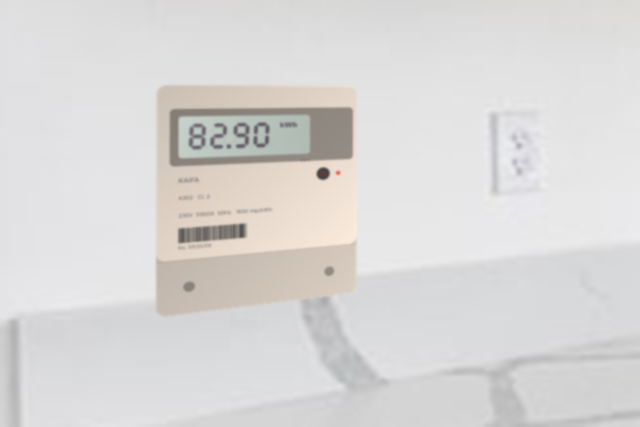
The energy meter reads 82.90 kWh
